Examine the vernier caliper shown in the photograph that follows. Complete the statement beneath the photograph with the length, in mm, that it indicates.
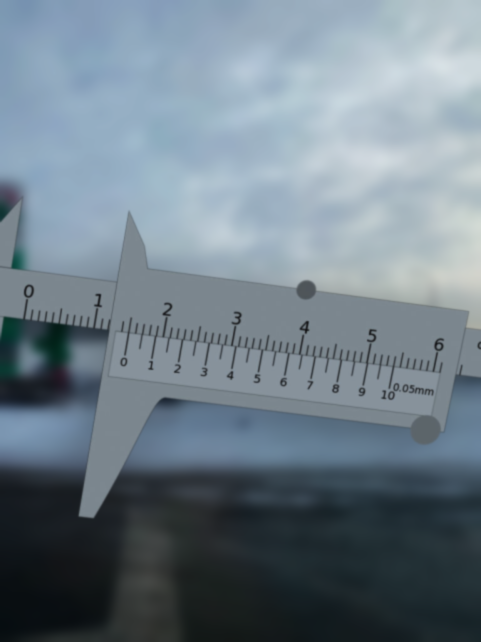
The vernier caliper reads 15.0 mm
